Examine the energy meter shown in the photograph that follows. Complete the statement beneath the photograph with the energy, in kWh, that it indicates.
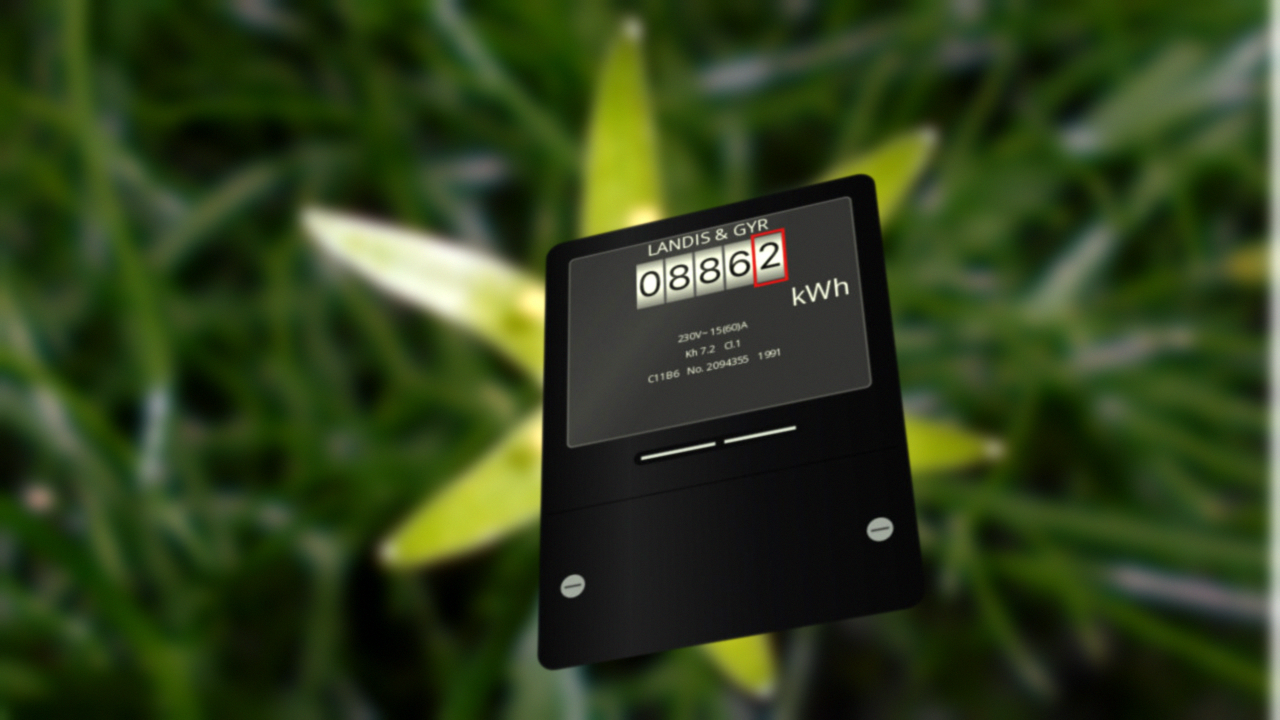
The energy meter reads 886.2 kWh
